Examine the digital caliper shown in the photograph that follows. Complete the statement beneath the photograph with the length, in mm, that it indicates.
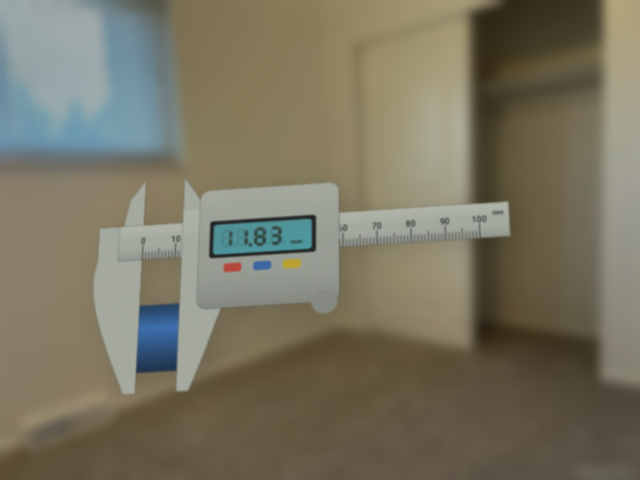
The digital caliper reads 11.83 mm
